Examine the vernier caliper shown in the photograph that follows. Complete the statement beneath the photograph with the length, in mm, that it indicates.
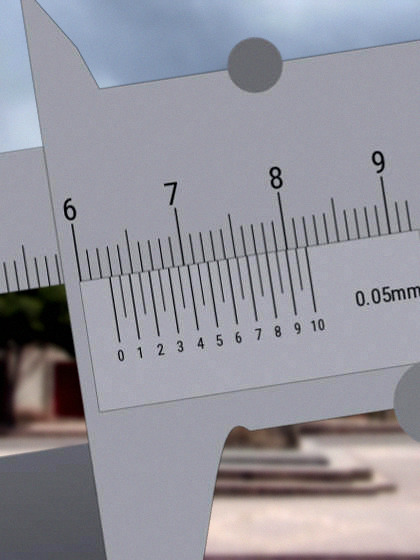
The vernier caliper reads 62.8 mm
